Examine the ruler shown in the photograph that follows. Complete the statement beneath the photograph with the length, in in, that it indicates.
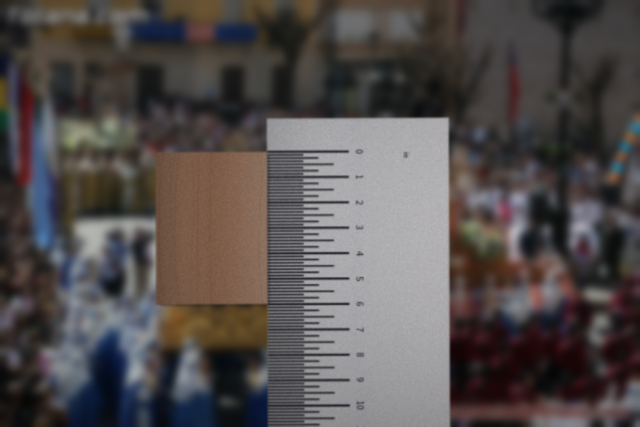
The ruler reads 6 in
